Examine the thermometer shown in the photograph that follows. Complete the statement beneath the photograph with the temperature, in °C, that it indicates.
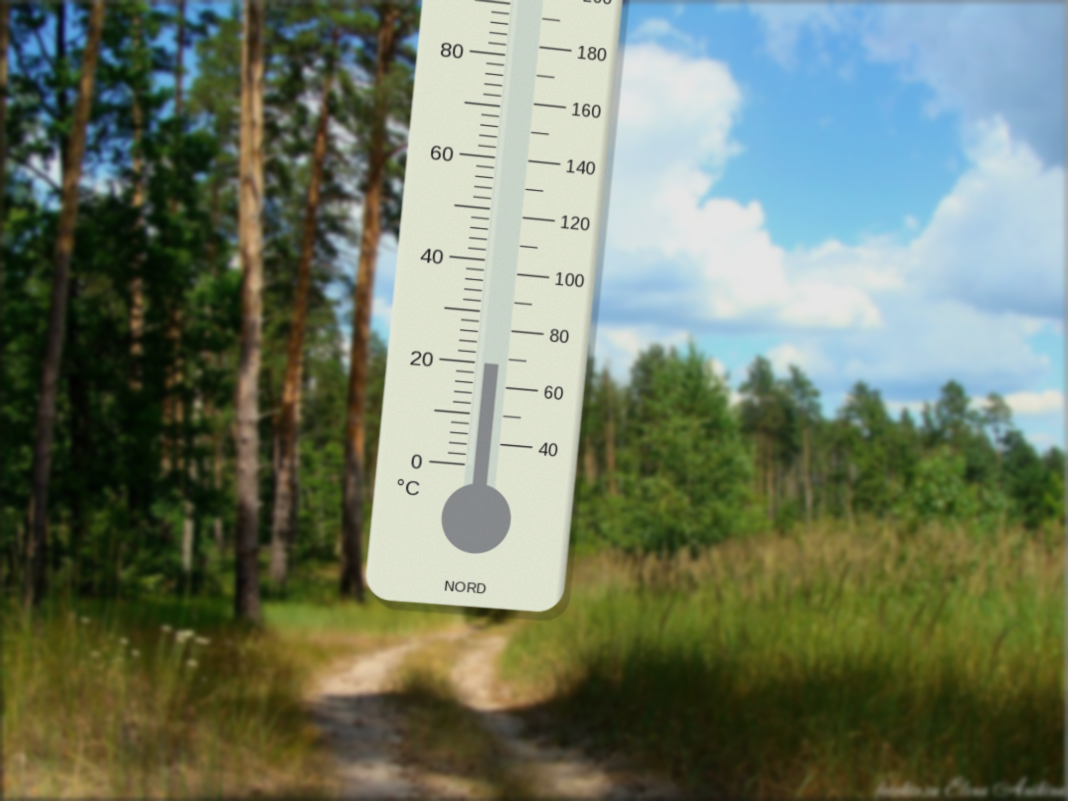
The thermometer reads 20 °C
